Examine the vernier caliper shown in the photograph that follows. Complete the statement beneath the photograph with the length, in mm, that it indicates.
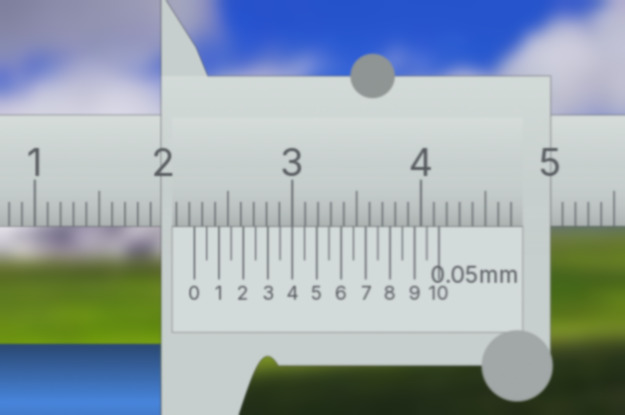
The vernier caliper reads 22.4 mm
